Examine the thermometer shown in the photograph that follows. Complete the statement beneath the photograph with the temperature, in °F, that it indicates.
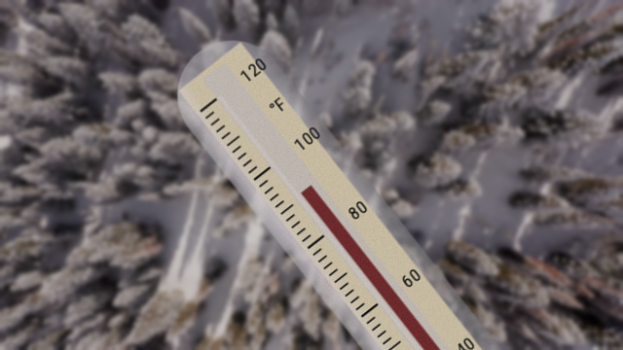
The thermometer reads 91 °F
